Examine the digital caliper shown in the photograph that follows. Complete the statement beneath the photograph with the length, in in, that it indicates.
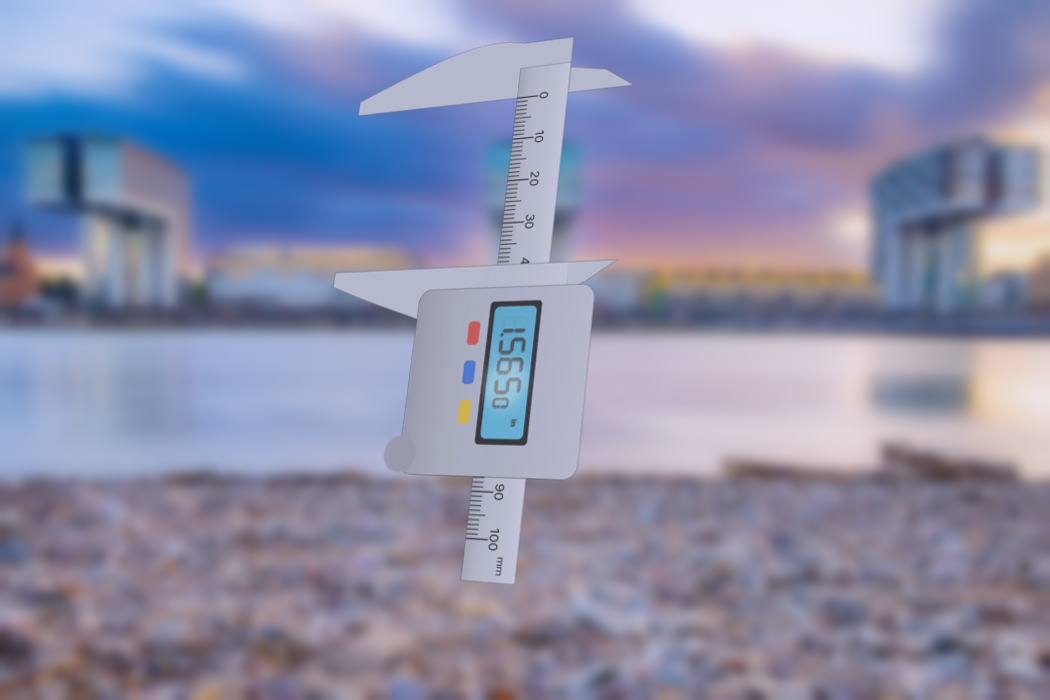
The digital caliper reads 1.5650 in
